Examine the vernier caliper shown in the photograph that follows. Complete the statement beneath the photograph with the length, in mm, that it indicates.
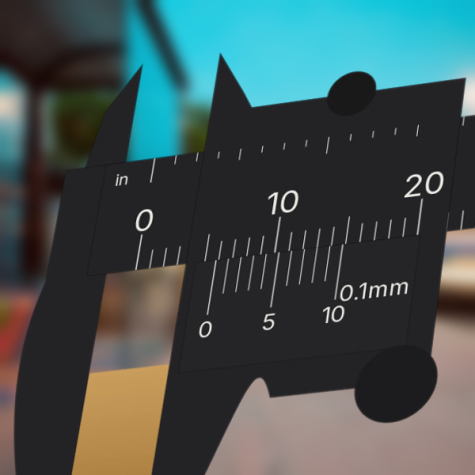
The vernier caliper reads 5.8 mm
